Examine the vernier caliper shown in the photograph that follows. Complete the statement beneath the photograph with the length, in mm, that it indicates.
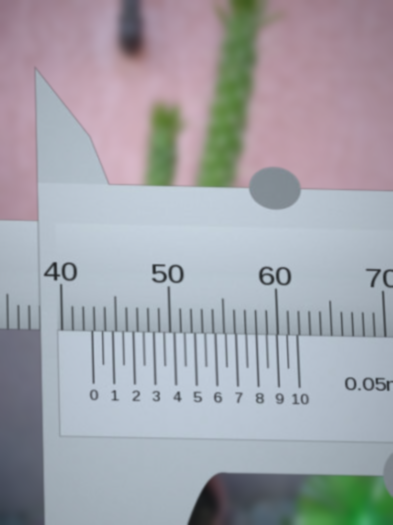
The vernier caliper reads 42.8 mm
